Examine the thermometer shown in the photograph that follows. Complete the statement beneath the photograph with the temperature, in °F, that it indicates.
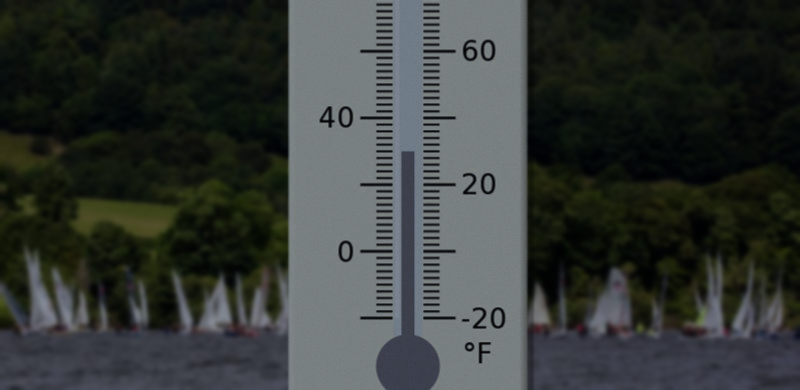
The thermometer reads 30 °F
